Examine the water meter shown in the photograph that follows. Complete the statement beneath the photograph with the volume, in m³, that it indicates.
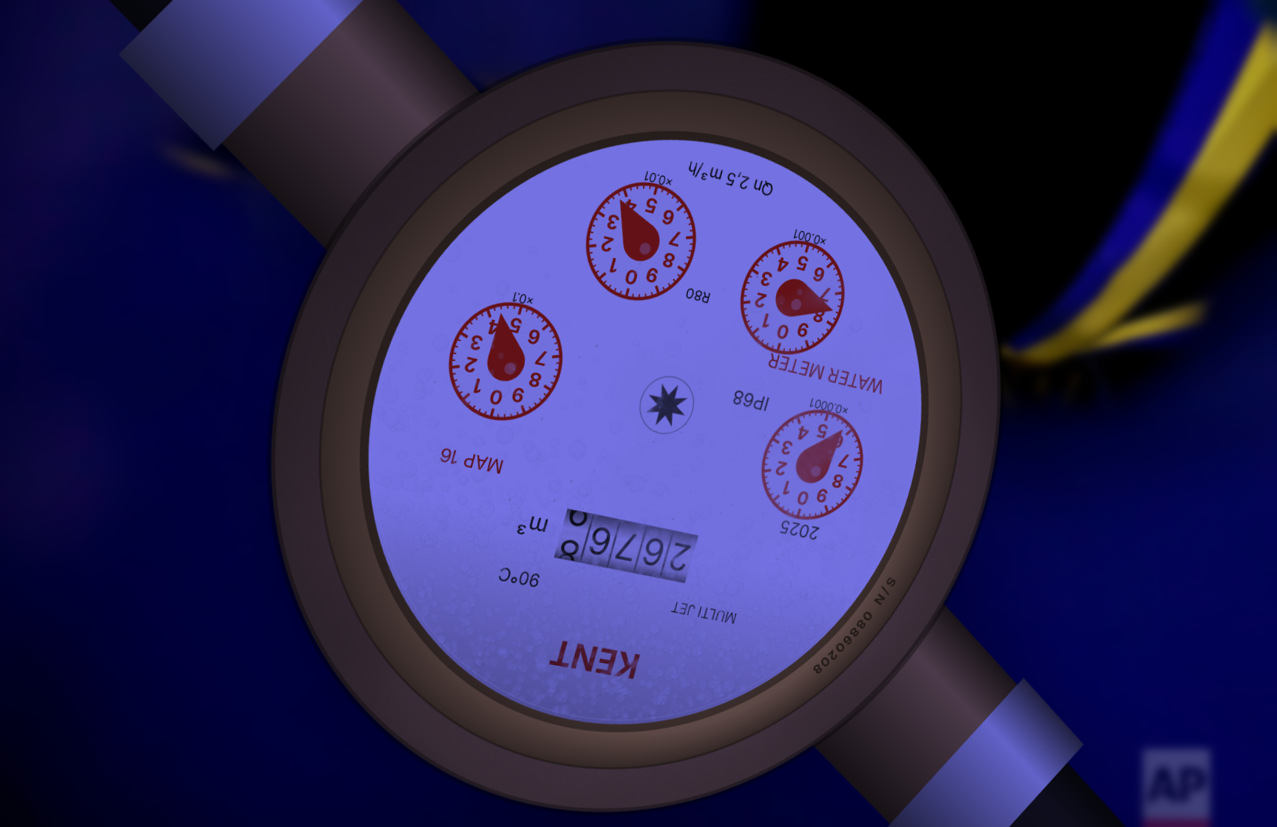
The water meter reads 26768.4375 m³
